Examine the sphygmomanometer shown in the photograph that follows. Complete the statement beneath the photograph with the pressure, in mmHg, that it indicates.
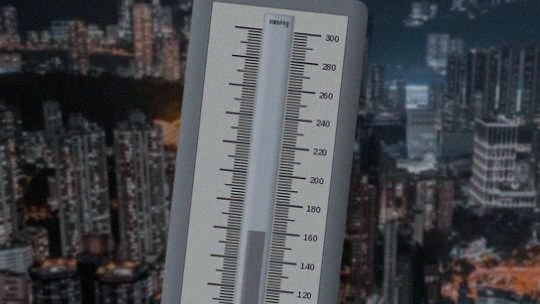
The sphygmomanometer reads 160 mmHg
